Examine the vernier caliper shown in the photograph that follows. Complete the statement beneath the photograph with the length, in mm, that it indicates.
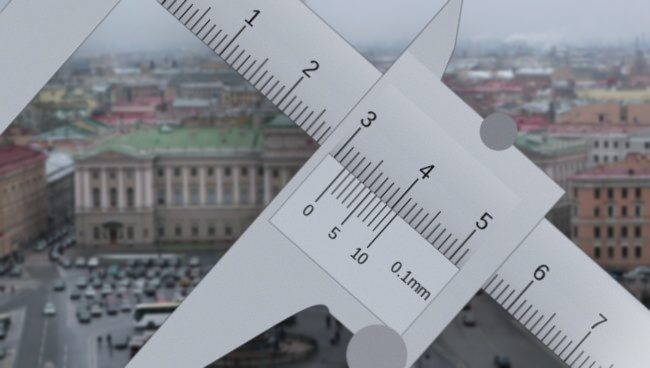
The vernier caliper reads 32.0 mm
